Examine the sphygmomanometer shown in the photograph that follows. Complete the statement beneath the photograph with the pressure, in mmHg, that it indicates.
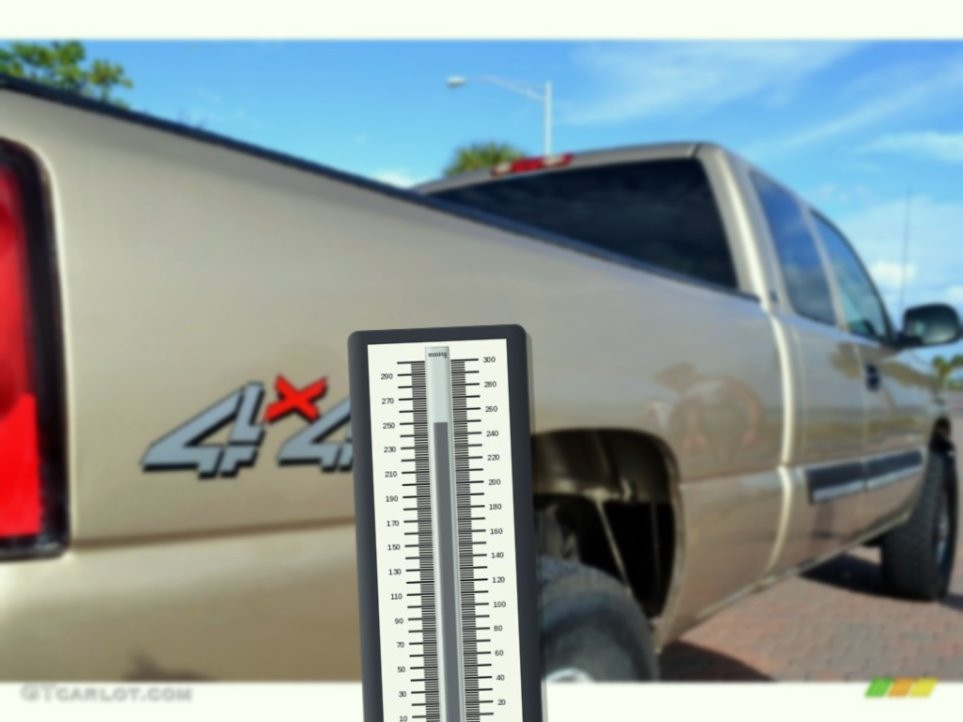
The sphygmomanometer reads 250 mmHg
